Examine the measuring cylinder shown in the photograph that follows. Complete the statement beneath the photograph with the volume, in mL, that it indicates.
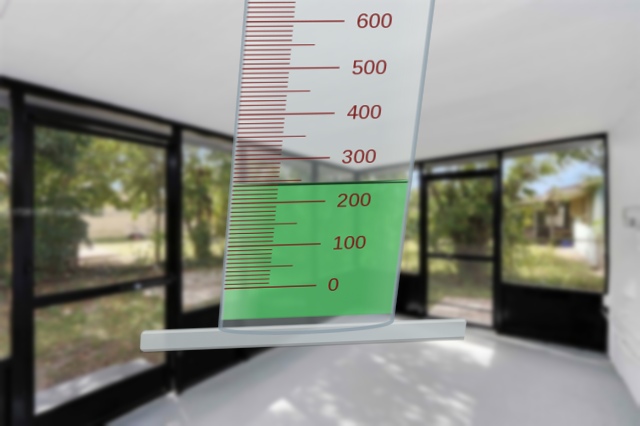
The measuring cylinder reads 240 mL
